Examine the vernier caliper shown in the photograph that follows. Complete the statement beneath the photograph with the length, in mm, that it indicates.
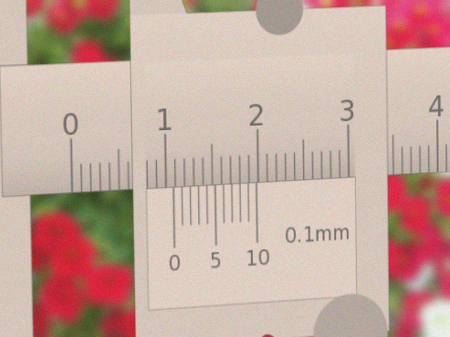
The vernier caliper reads 10.8 mm
